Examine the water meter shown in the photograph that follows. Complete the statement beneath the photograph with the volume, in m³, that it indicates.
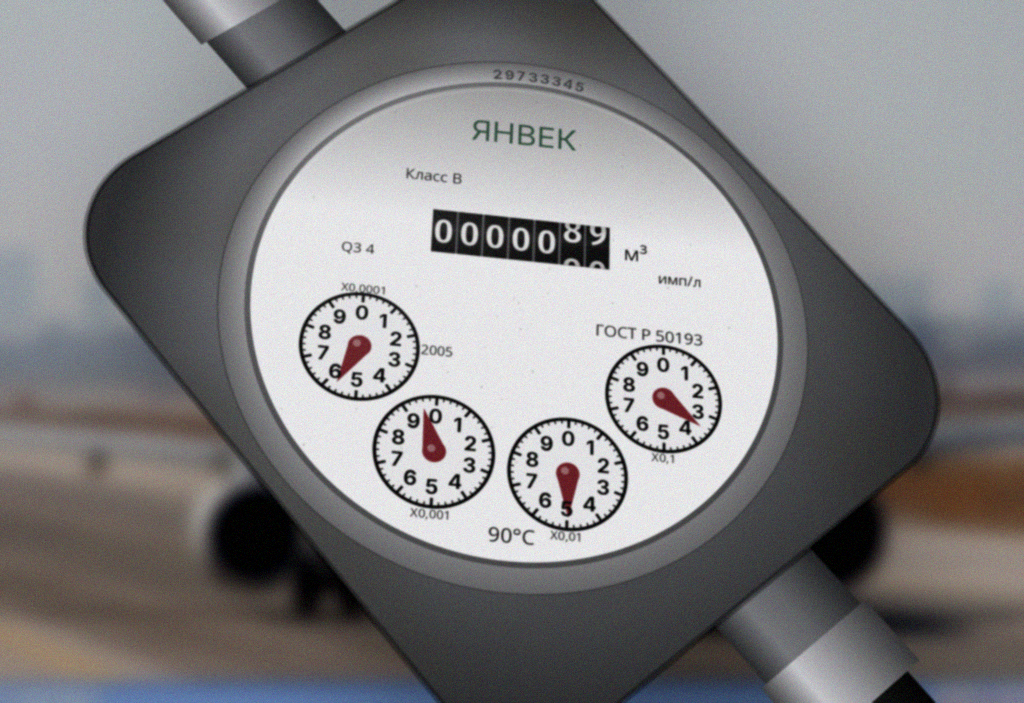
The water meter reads 89.3495 m³
